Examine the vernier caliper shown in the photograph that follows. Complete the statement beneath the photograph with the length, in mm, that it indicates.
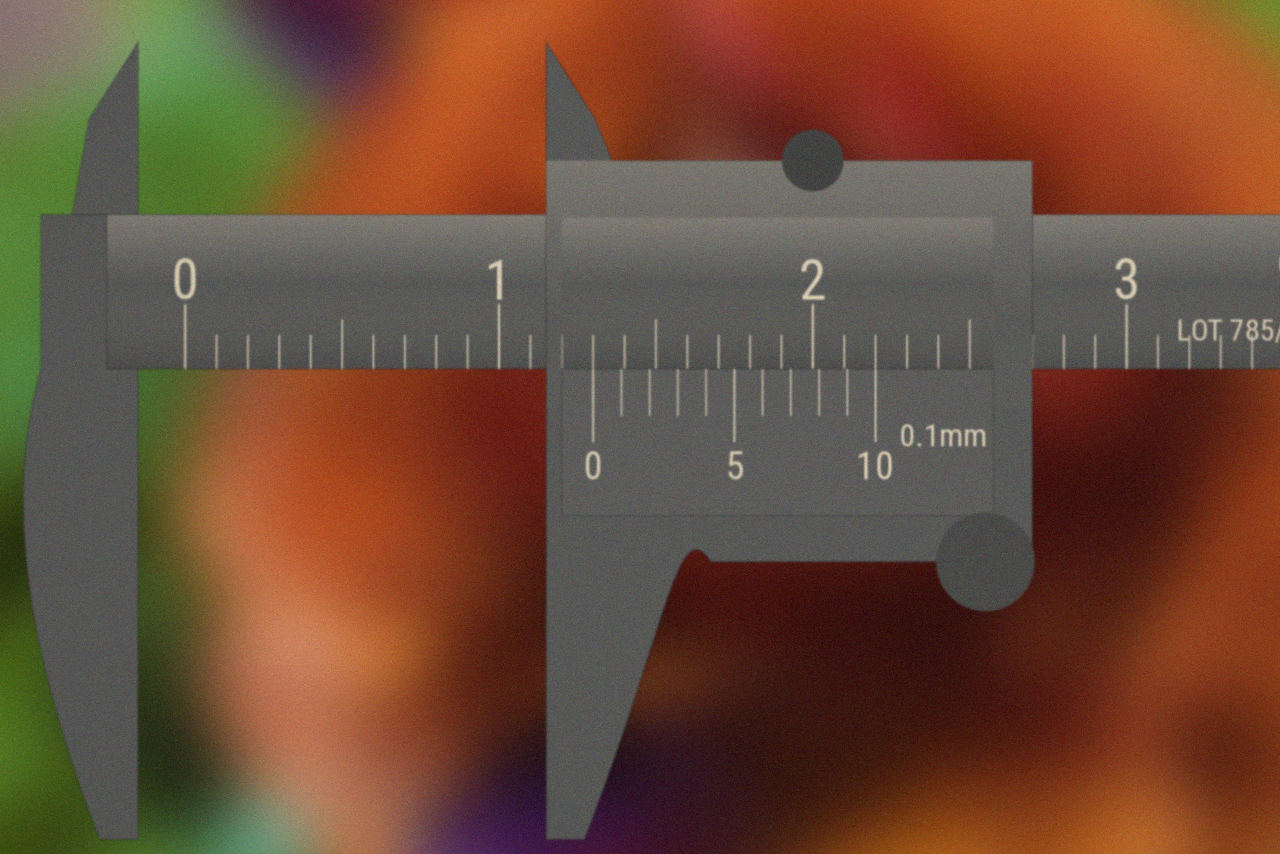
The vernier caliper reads 13.0 mm
